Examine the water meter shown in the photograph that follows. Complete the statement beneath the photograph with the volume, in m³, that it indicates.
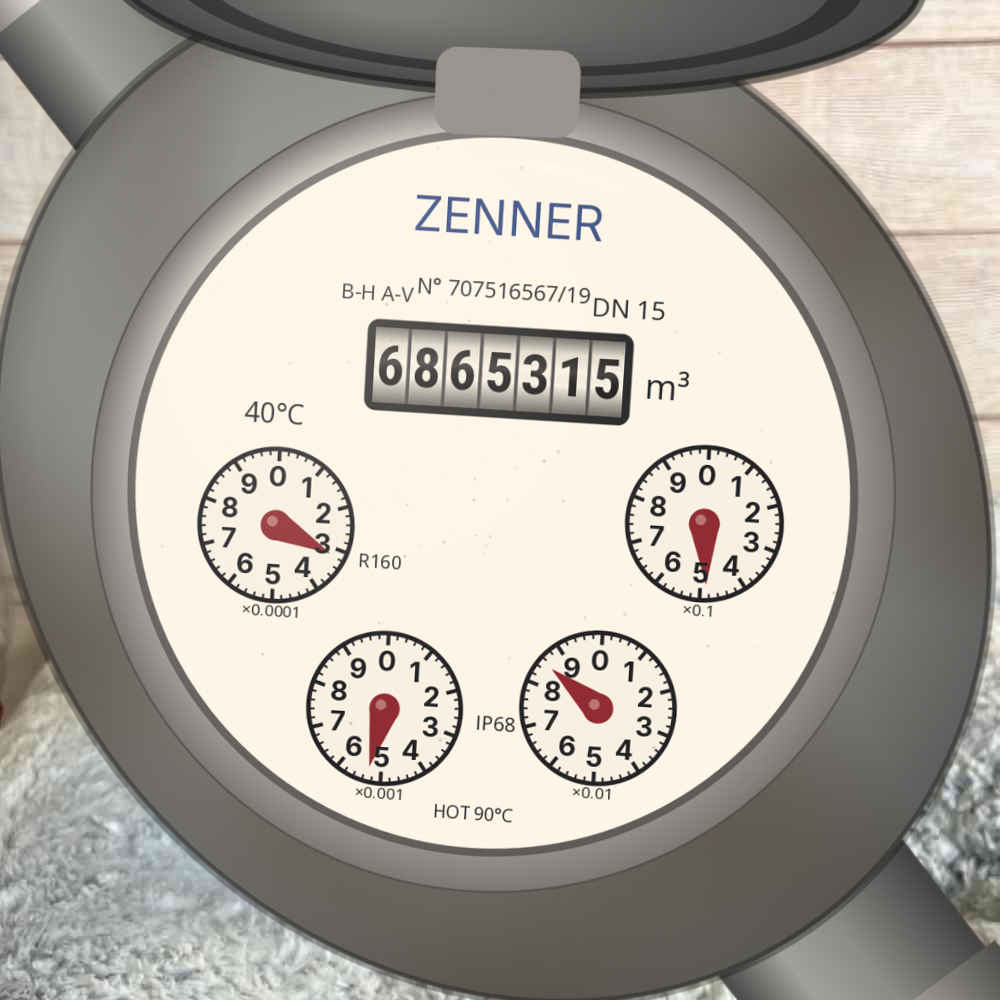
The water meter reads 6865315.4853 m³
